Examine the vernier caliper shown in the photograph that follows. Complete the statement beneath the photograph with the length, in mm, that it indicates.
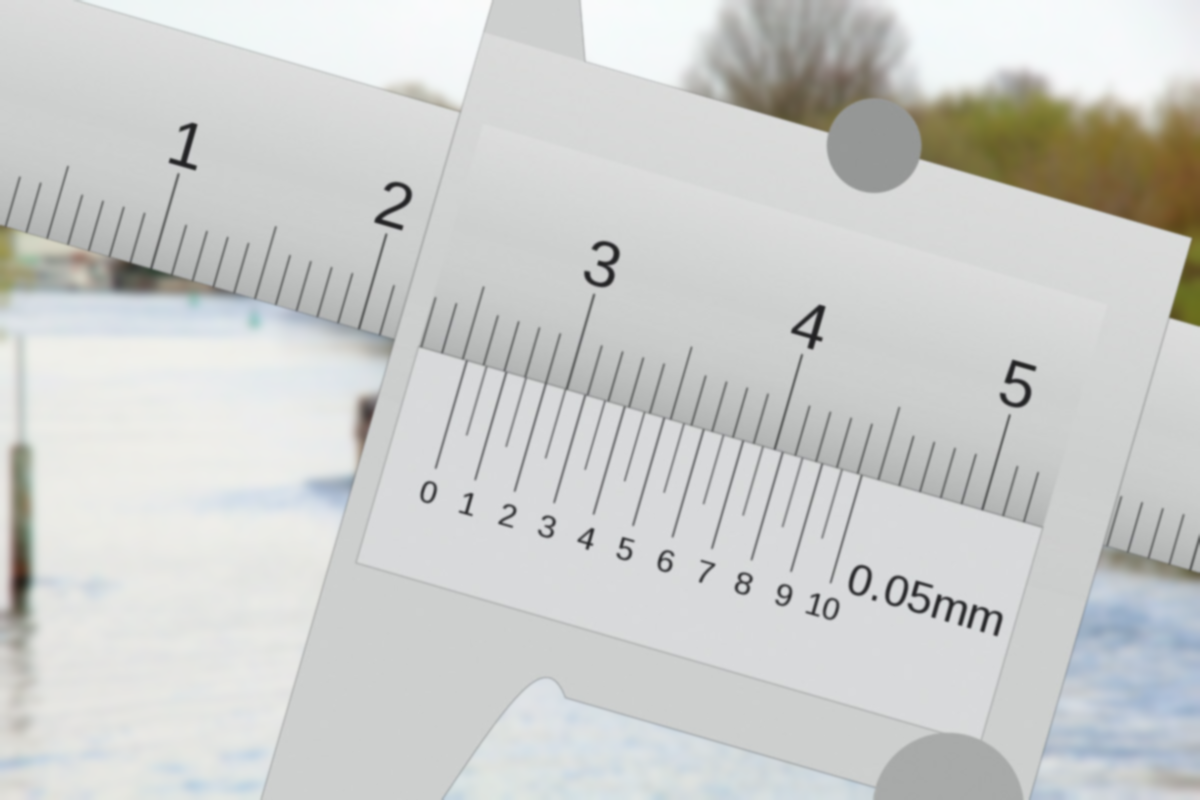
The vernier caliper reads 25.2 mm
